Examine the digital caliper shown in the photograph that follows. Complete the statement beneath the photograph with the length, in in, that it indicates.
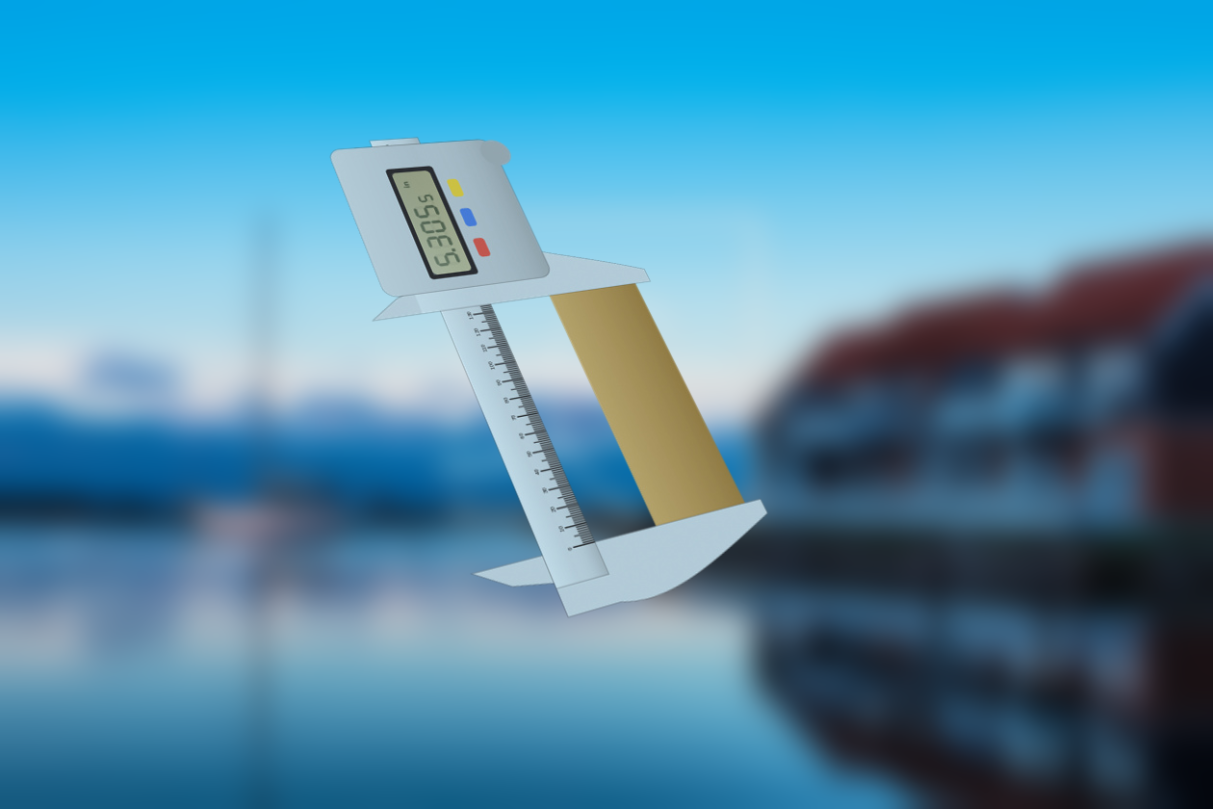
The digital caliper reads 5.3055 in
